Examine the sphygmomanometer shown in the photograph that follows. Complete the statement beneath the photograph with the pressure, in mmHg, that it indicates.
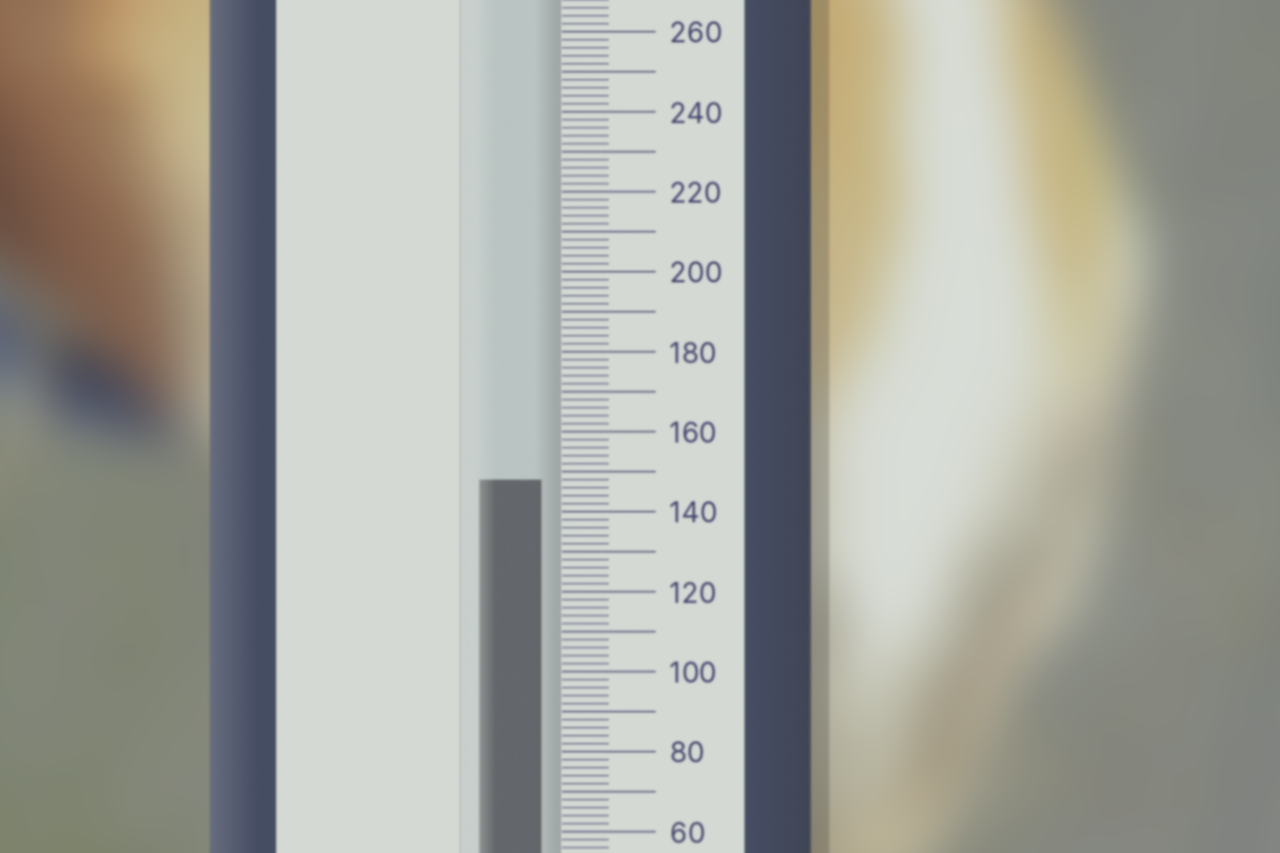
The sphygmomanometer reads 148 mmHg
